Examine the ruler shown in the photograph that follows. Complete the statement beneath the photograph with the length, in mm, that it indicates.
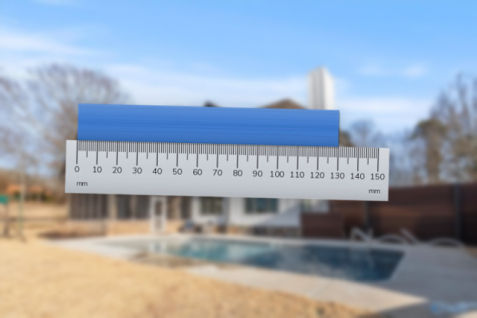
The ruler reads 130 mm
